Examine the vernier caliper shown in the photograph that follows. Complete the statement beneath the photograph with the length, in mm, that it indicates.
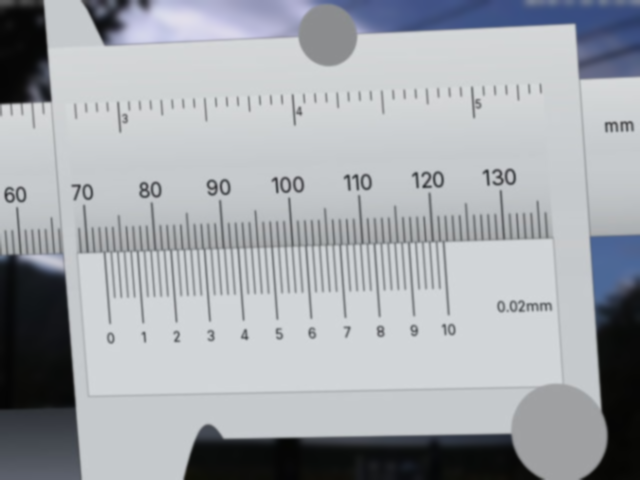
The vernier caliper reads 72.5 mm
